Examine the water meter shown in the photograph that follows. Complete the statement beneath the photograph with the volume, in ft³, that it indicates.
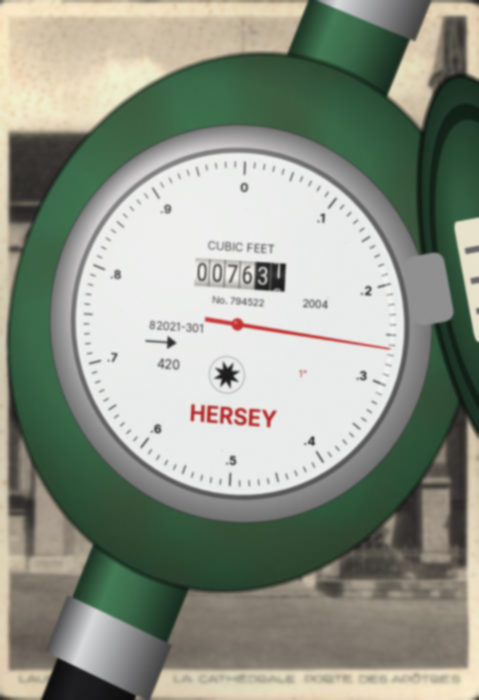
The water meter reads 7631.26 ft³
